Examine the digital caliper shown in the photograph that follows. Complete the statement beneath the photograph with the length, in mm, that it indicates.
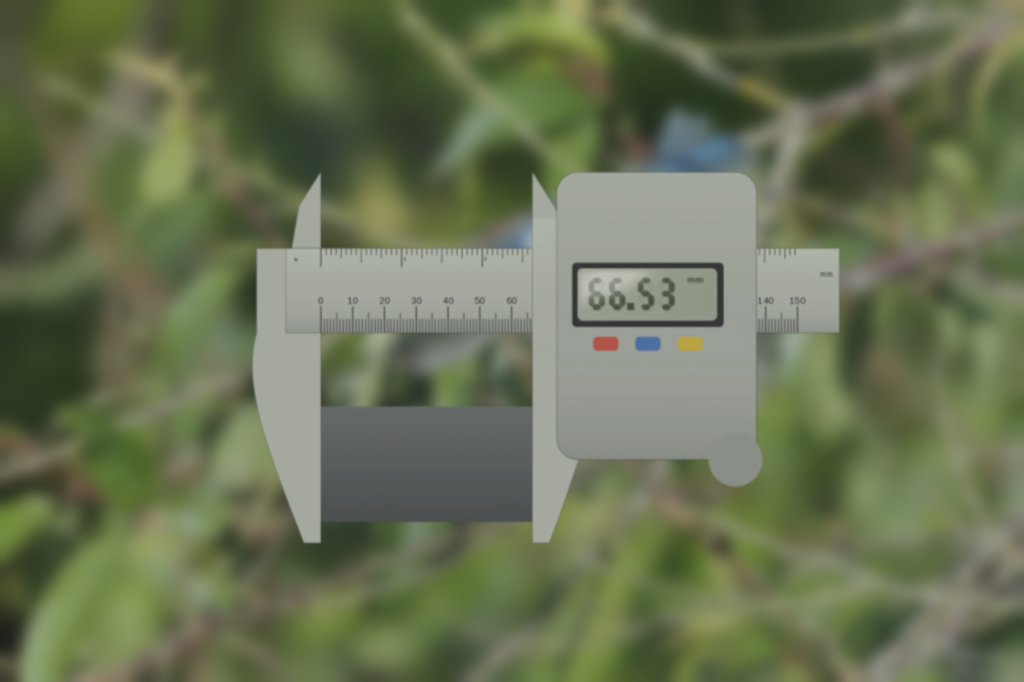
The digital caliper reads 66.53 mm
